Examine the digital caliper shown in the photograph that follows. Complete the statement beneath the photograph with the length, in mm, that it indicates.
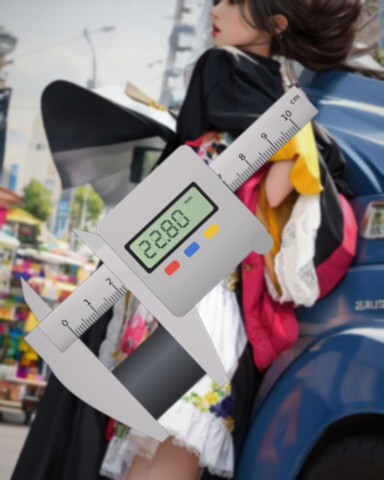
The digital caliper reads 22.80 mm
